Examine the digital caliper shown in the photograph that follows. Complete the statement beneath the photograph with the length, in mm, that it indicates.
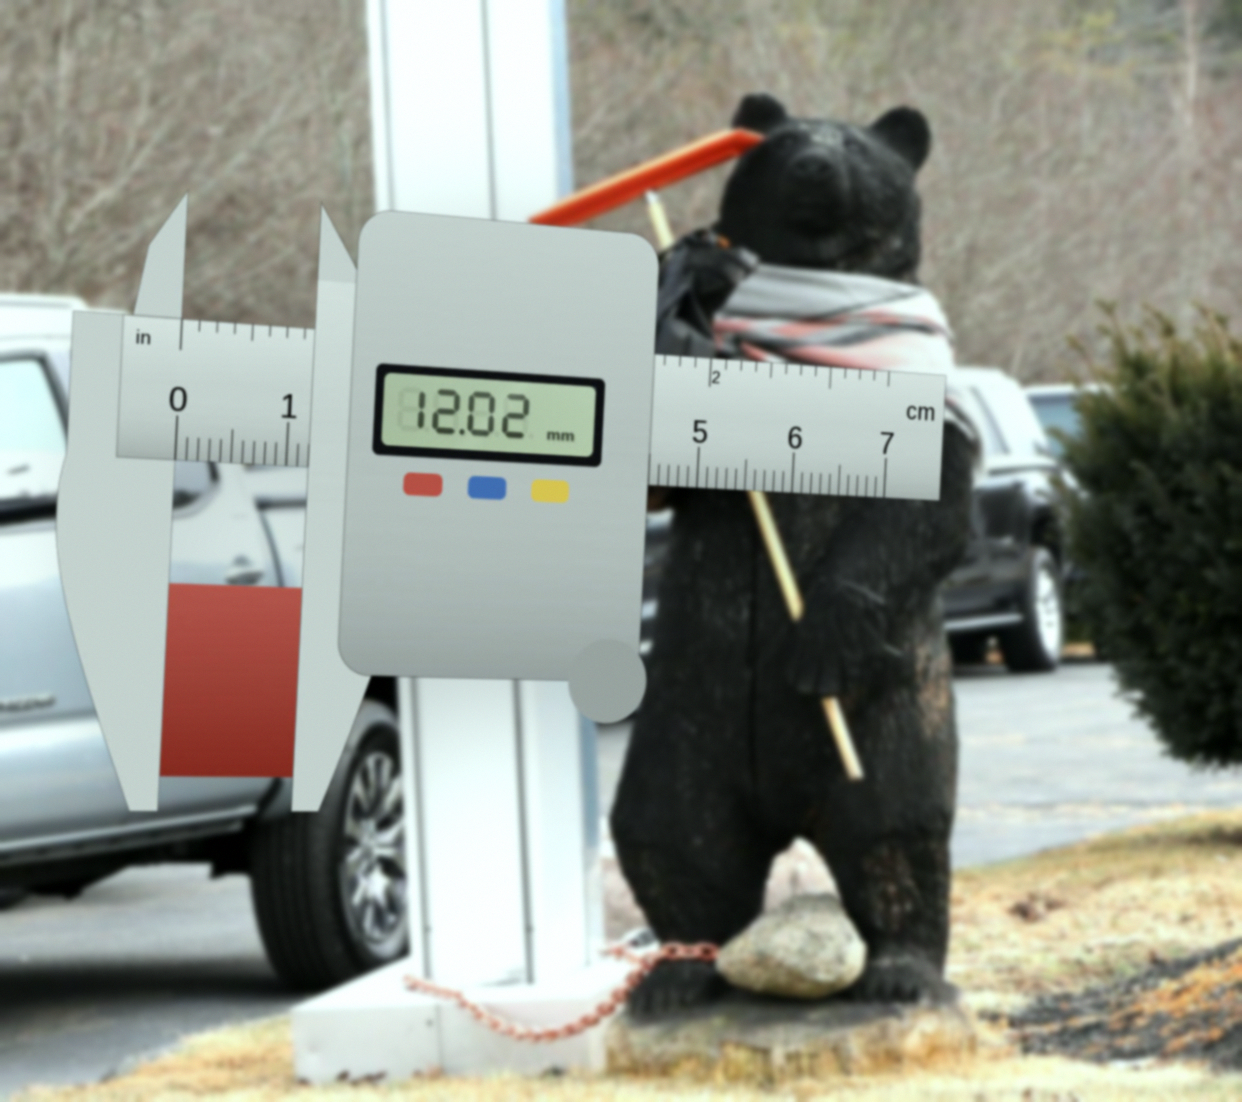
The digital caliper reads 12.02 mm
